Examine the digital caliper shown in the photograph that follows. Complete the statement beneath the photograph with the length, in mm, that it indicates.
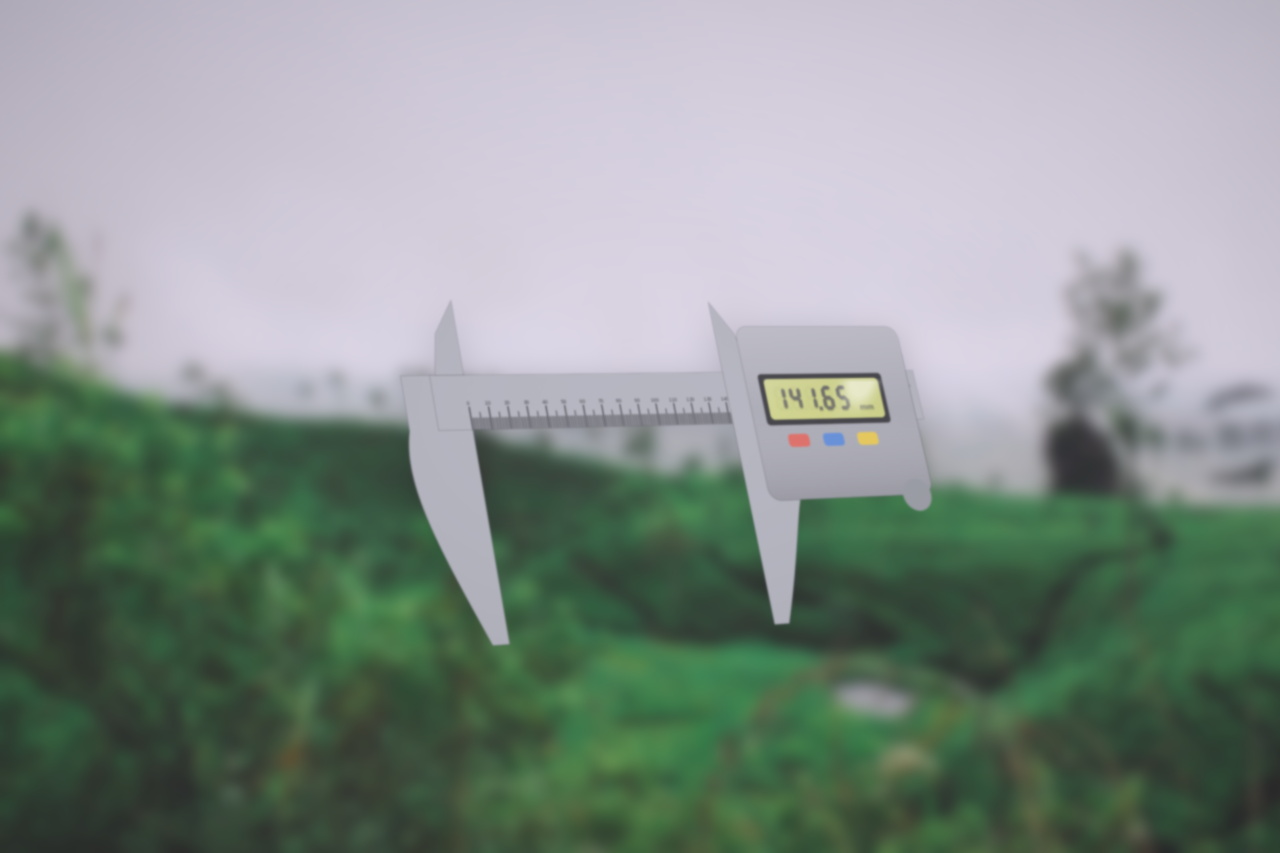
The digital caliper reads 141.65 mm
